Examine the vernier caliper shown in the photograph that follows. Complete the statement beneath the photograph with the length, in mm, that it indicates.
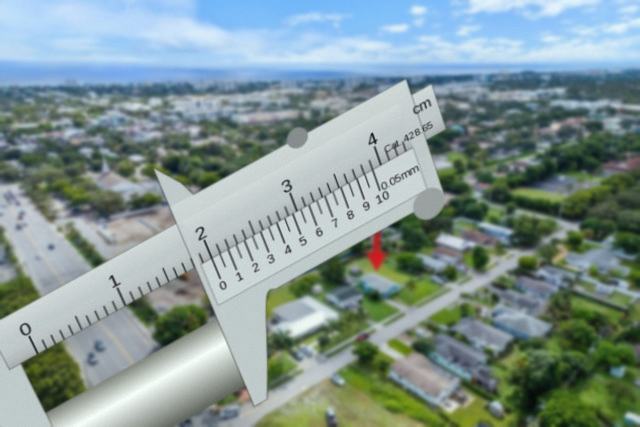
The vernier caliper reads 20.0 mm
